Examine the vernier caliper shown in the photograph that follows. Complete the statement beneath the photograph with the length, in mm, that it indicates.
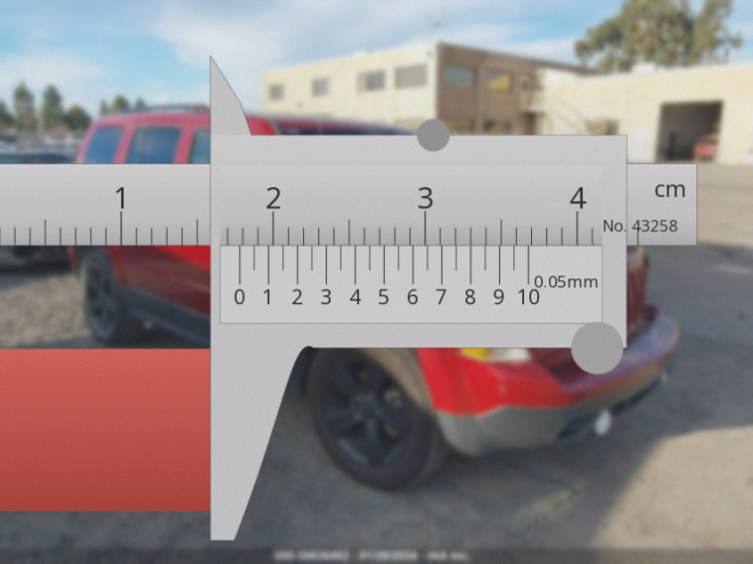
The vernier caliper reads 17.8 mm
